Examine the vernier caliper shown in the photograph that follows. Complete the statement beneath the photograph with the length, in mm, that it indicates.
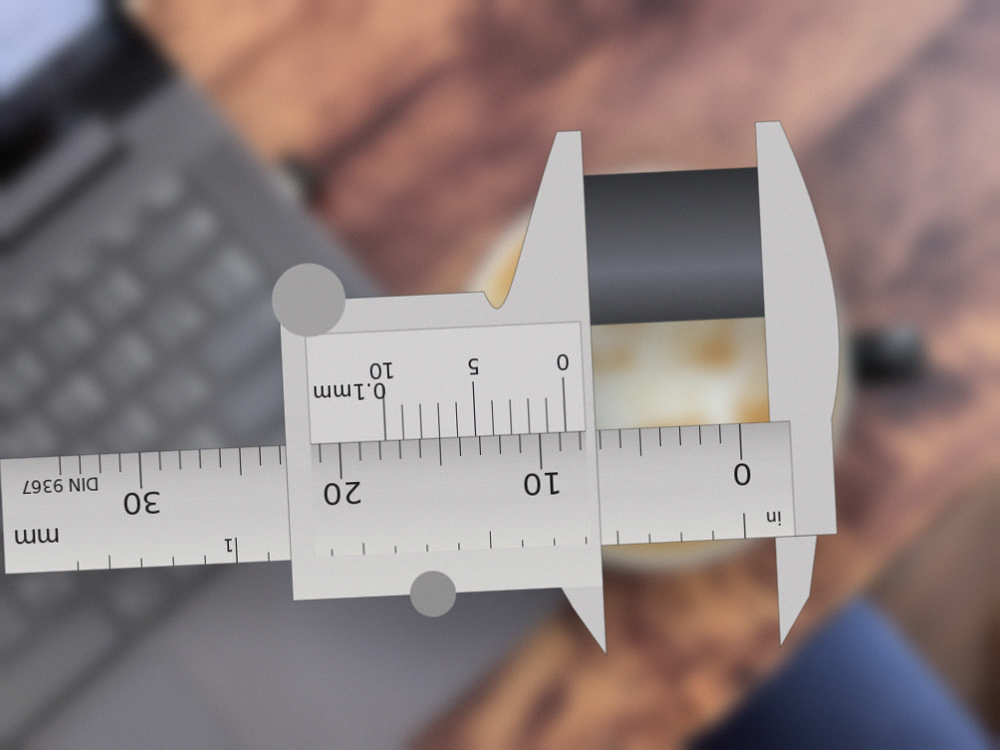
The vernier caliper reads 8.7 mm
